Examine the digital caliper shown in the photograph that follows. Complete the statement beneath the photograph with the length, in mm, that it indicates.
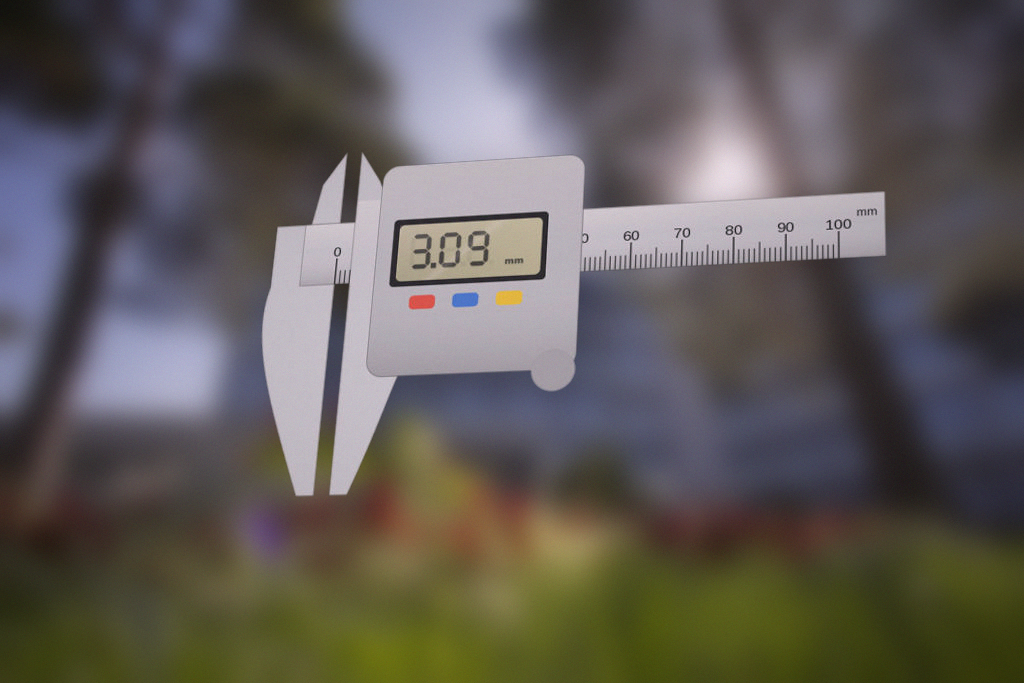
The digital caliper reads 3.09 mm
